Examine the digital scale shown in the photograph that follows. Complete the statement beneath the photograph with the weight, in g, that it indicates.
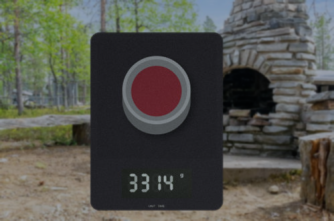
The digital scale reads 3314 g
